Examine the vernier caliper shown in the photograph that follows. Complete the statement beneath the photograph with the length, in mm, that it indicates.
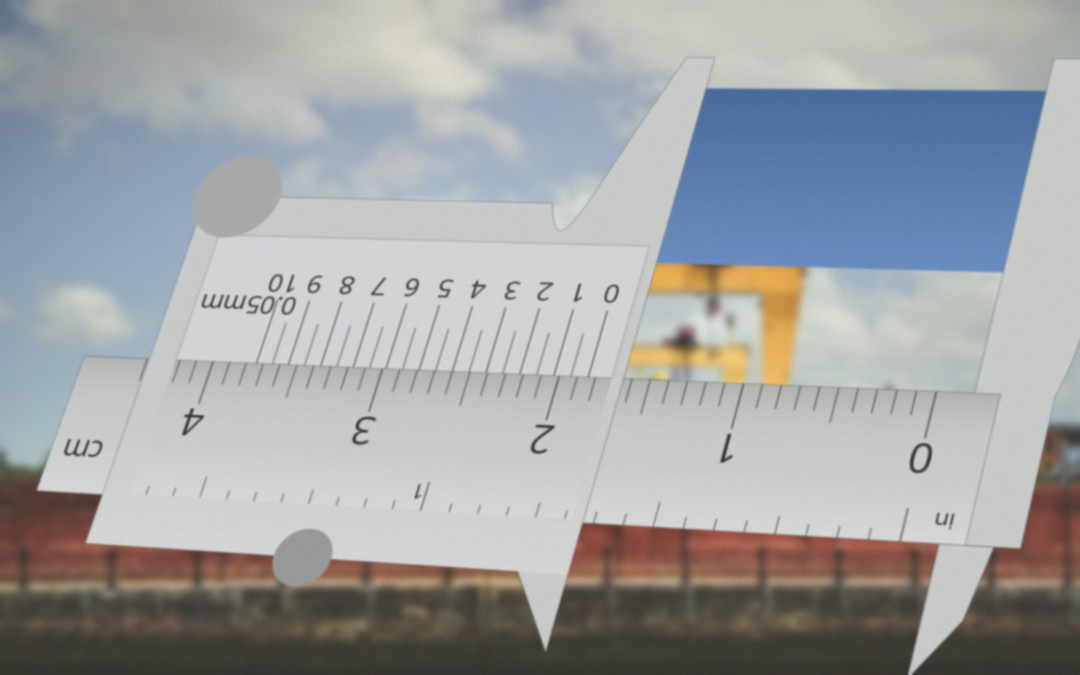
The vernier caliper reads 18.4 mm
